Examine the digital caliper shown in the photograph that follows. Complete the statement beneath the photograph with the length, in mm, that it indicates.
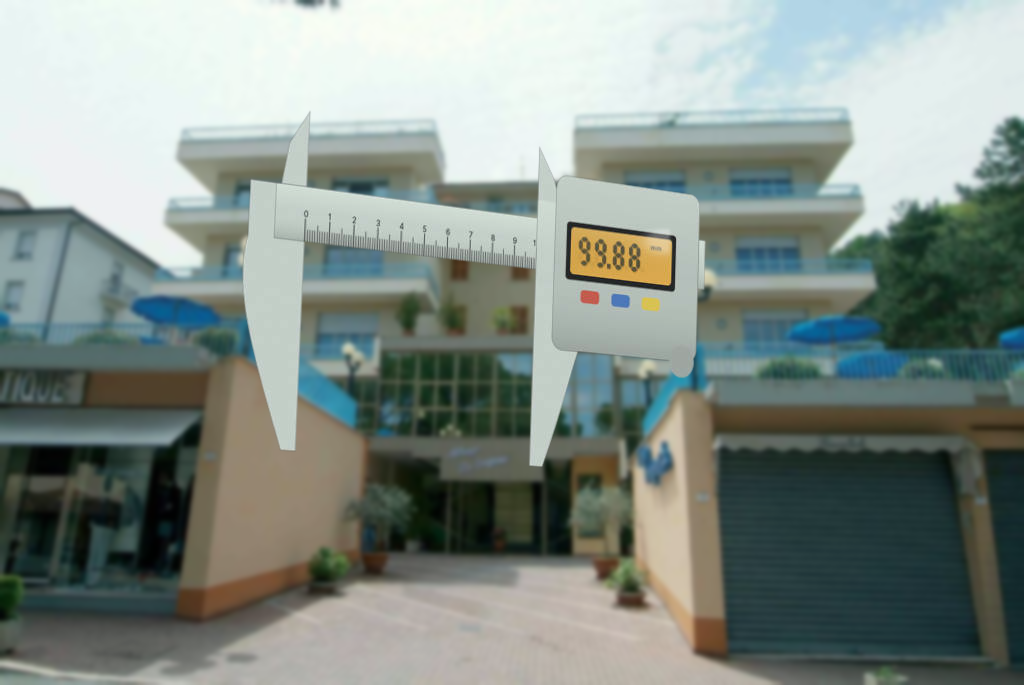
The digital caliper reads 99.88 mm
